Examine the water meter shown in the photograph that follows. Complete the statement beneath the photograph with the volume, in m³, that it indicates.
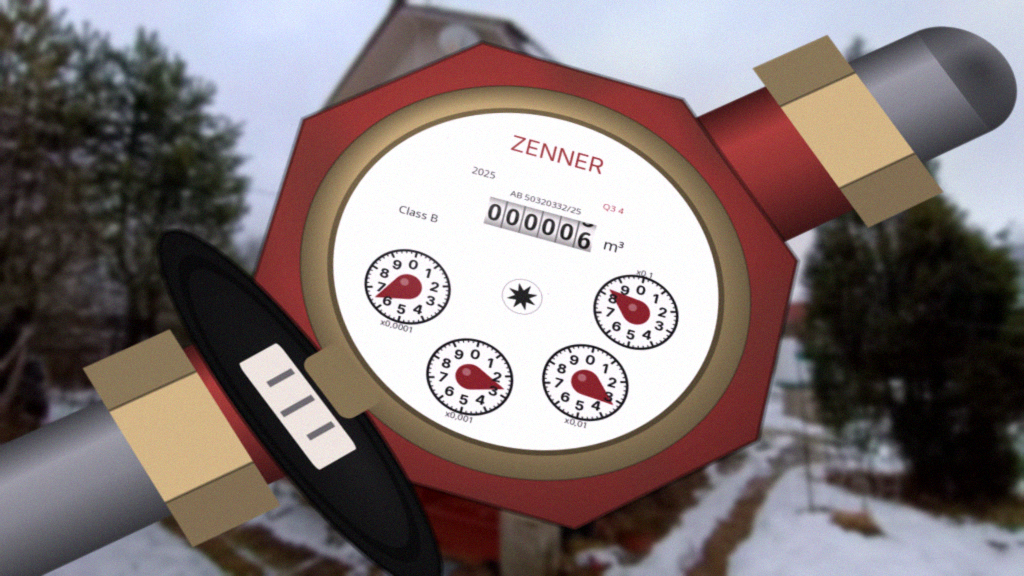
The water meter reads 5.8326 m³
